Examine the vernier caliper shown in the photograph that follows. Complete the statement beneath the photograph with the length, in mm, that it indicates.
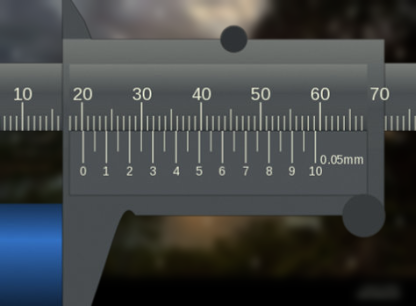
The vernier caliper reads 20.2 mm
